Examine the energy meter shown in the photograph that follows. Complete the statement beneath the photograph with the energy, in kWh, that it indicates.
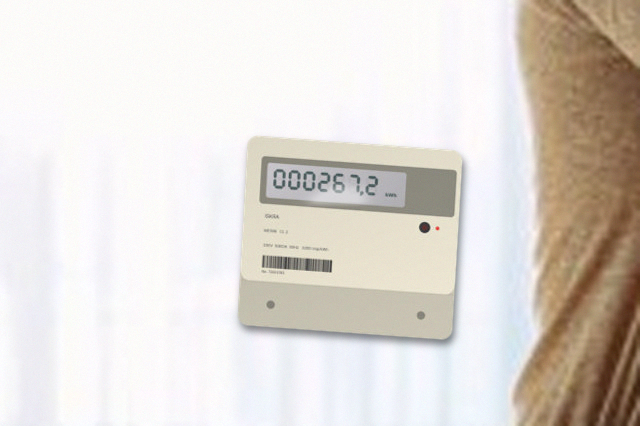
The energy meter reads 267.2 kWh
